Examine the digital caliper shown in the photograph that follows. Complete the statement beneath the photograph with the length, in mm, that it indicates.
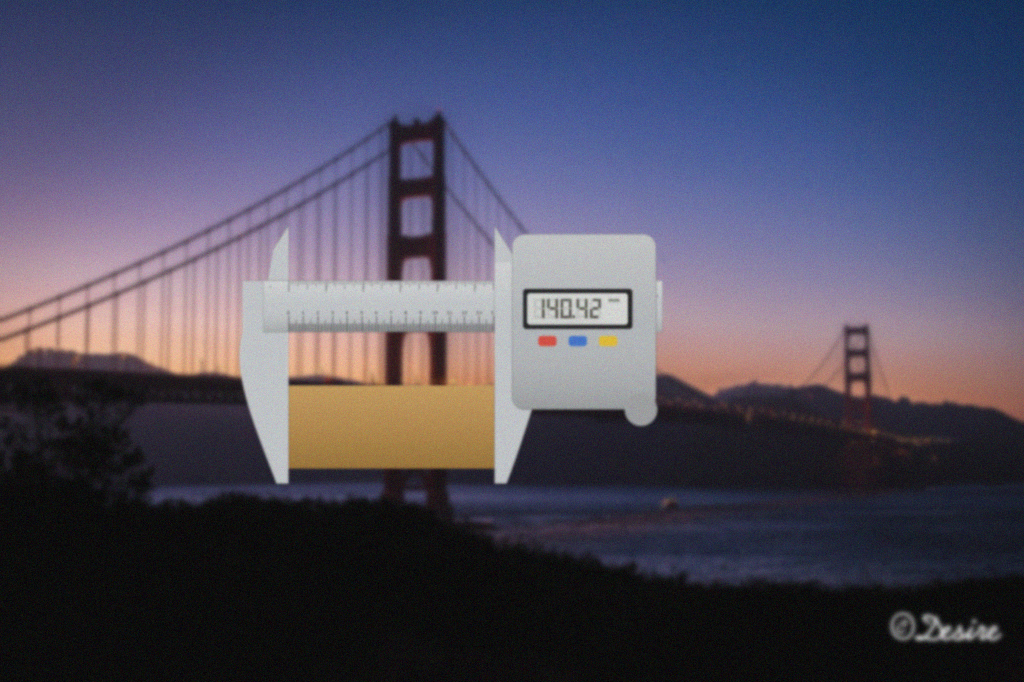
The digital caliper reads 140.42 mm
